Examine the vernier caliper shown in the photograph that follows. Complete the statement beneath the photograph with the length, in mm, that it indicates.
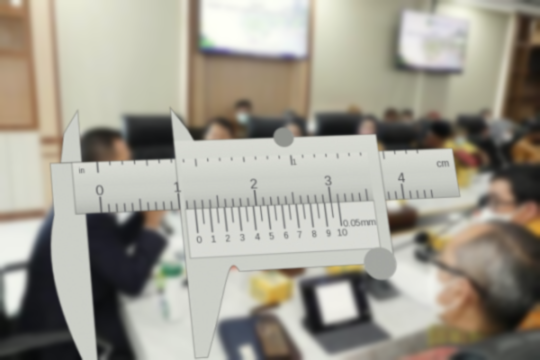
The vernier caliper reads 12.0 mm
